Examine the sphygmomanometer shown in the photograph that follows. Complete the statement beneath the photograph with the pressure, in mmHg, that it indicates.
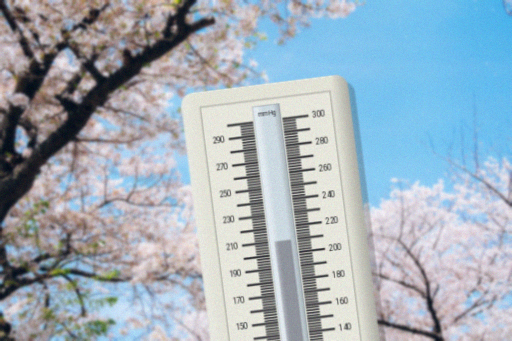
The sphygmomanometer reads 210 mmHg
